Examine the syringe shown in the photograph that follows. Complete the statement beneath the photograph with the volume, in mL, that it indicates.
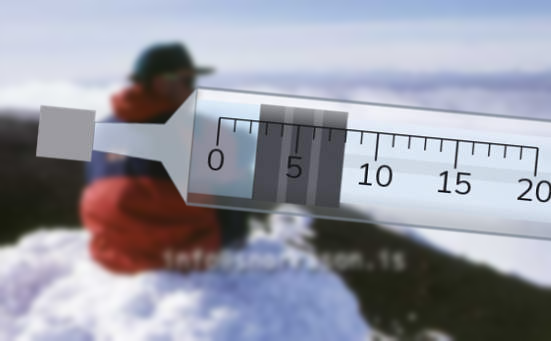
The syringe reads 2.5 mL
